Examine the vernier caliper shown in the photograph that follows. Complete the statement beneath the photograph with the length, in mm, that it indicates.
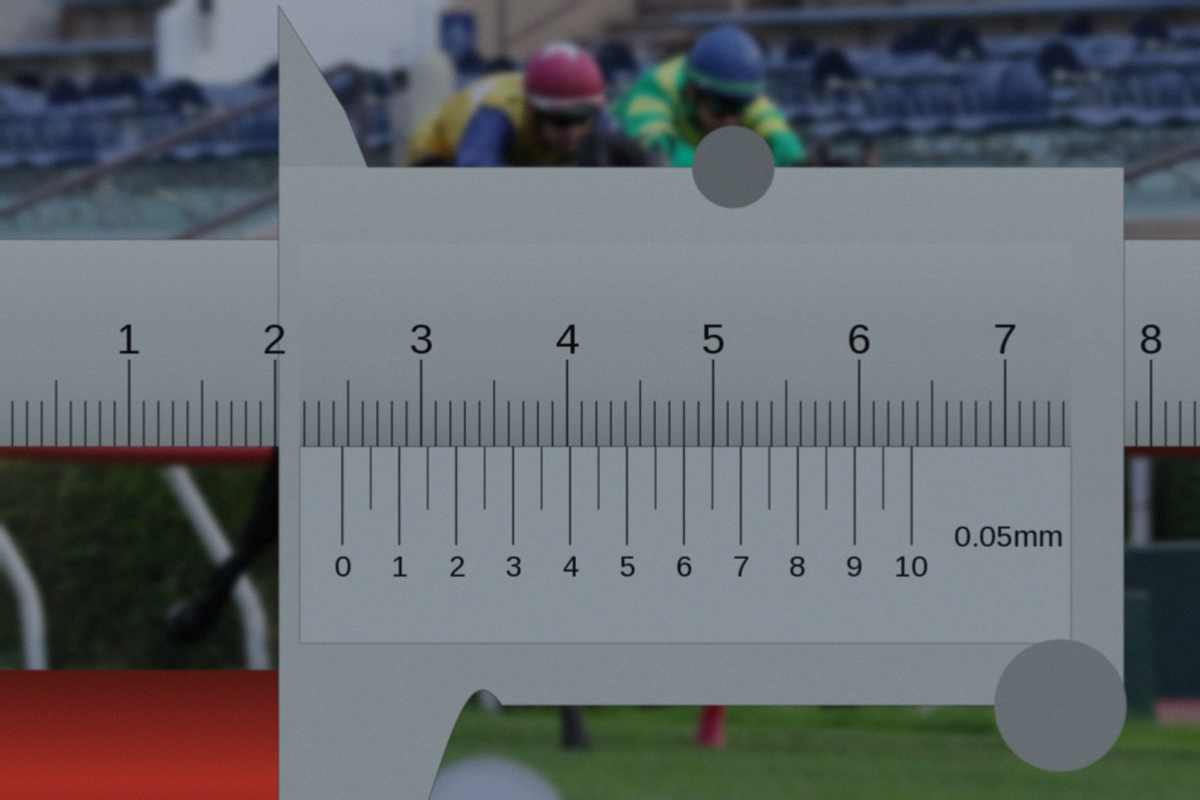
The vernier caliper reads 24.6 mm
